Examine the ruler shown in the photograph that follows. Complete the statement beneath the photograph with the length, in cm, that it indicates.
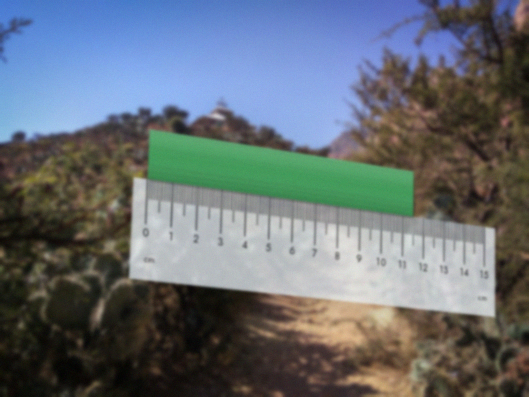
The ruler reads 11.5 cm
